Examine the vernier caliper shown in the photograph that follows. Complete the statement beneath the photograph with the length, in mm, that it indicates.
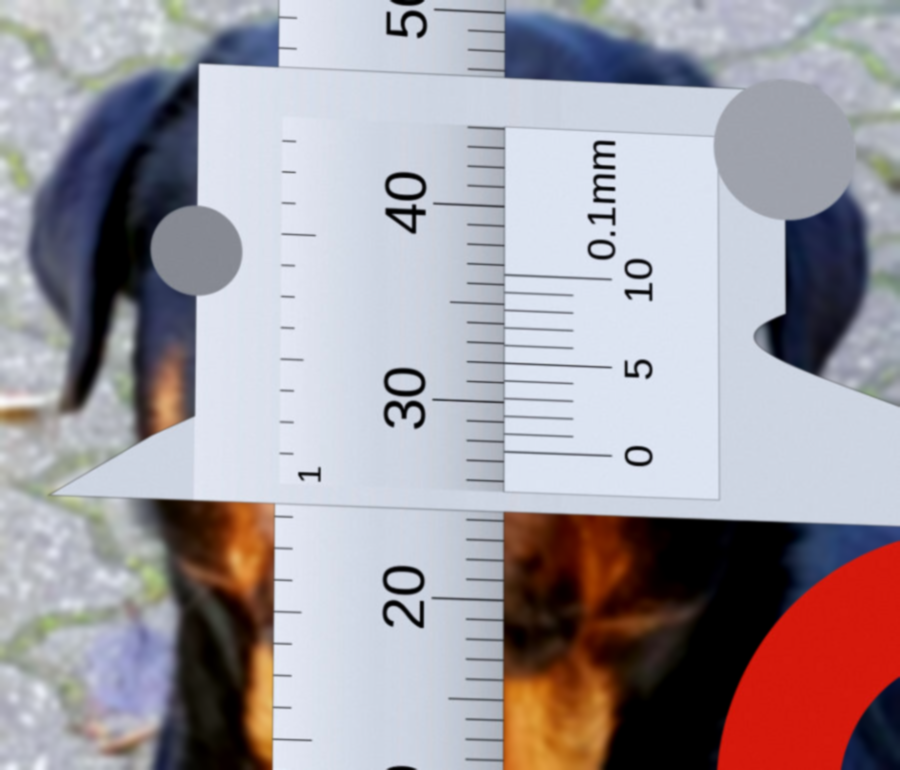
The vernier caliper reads 27.5 mm
